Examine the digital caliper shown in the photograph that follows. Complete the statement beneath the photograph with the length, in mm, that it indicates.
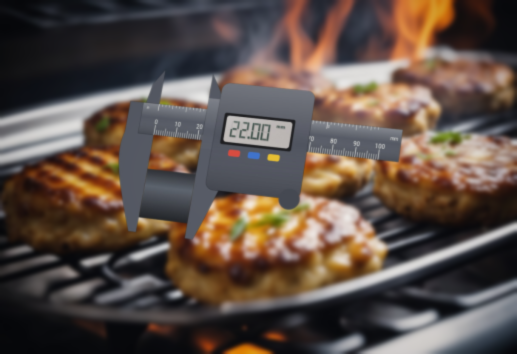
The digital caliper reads 22.00 mm
